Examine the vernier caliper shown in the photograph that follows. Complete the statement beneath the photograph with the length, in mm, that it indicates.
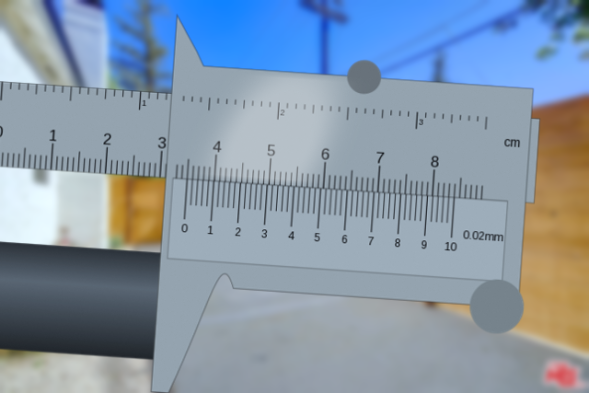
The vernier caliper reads 35.0 mm
